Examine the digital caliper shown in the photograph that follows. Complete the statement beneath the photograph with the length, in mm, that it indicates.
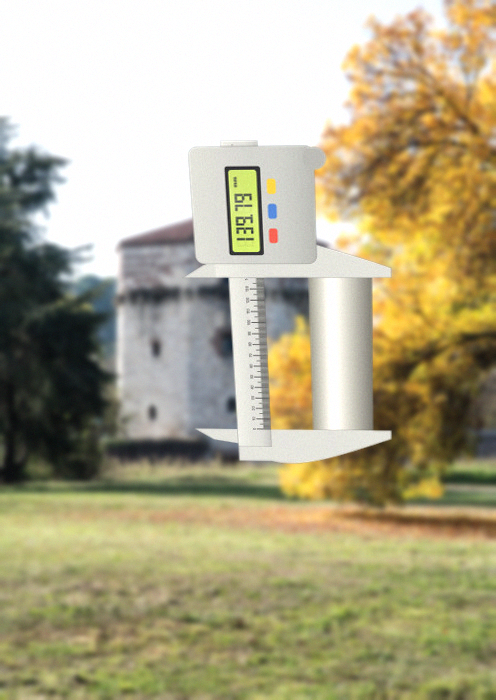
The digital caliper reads 139.79 mm
